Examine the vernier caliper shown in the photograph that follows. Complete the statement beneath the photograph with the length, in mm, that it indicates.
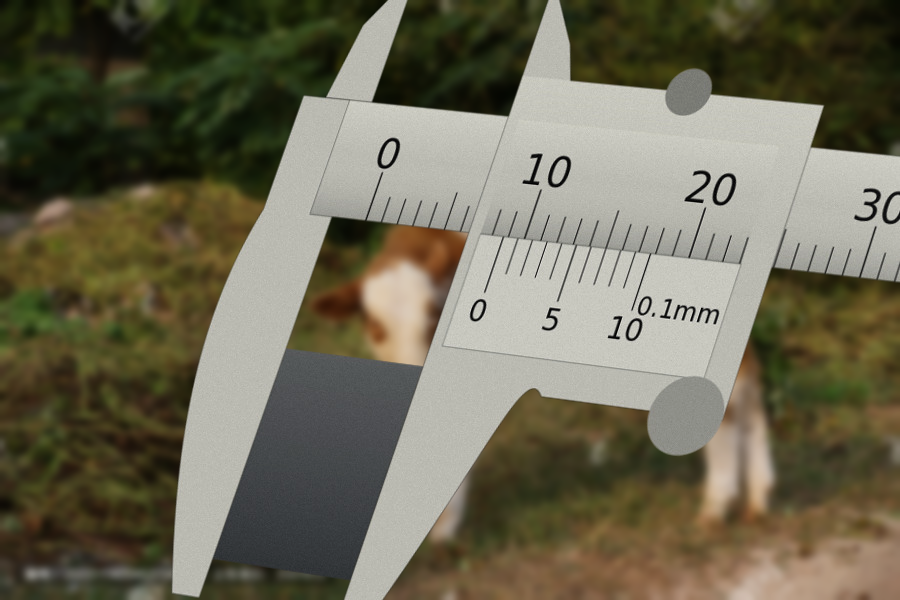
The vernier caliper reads 8.7 mm
